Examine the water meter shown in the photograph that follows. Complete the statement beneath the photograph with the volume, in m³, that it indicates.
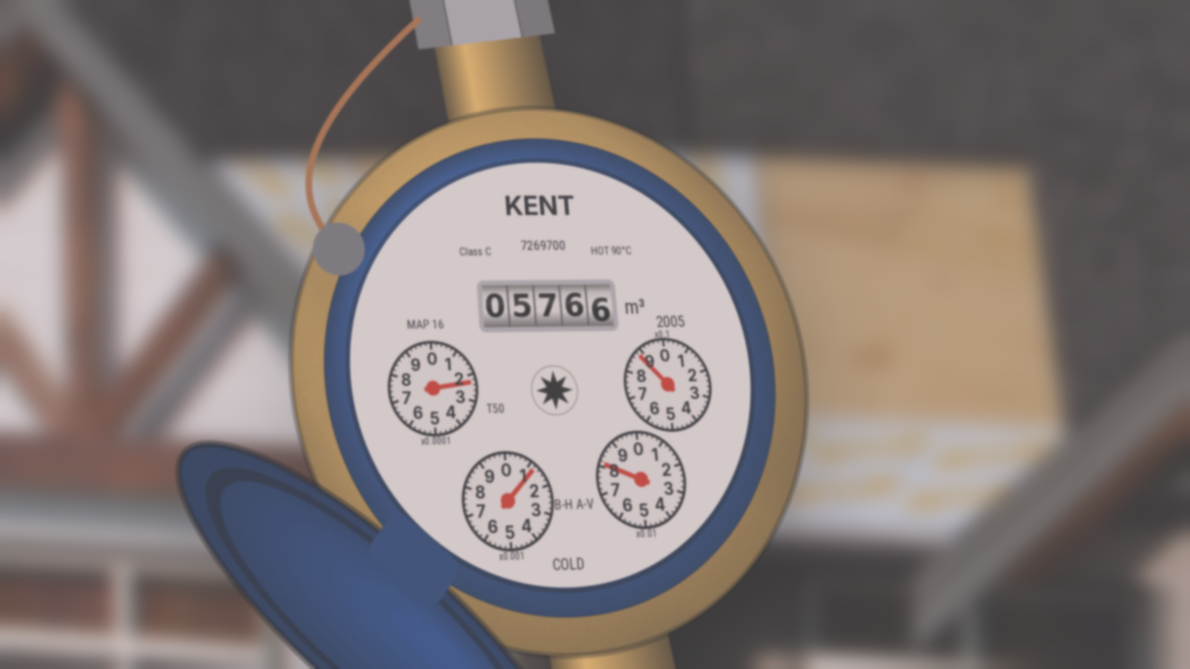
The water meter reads 5765.8812 m³
